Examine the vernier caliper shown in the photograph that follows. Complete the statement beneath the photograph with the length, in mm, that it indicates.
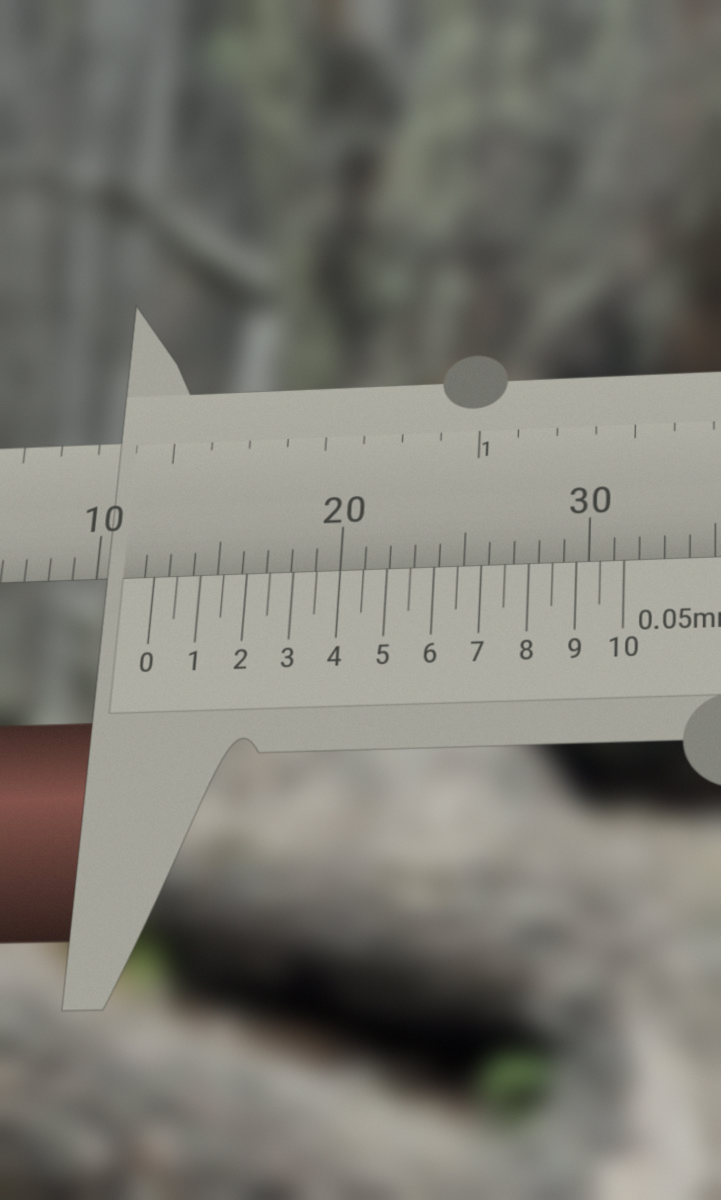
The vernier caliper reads 12.4 mm
